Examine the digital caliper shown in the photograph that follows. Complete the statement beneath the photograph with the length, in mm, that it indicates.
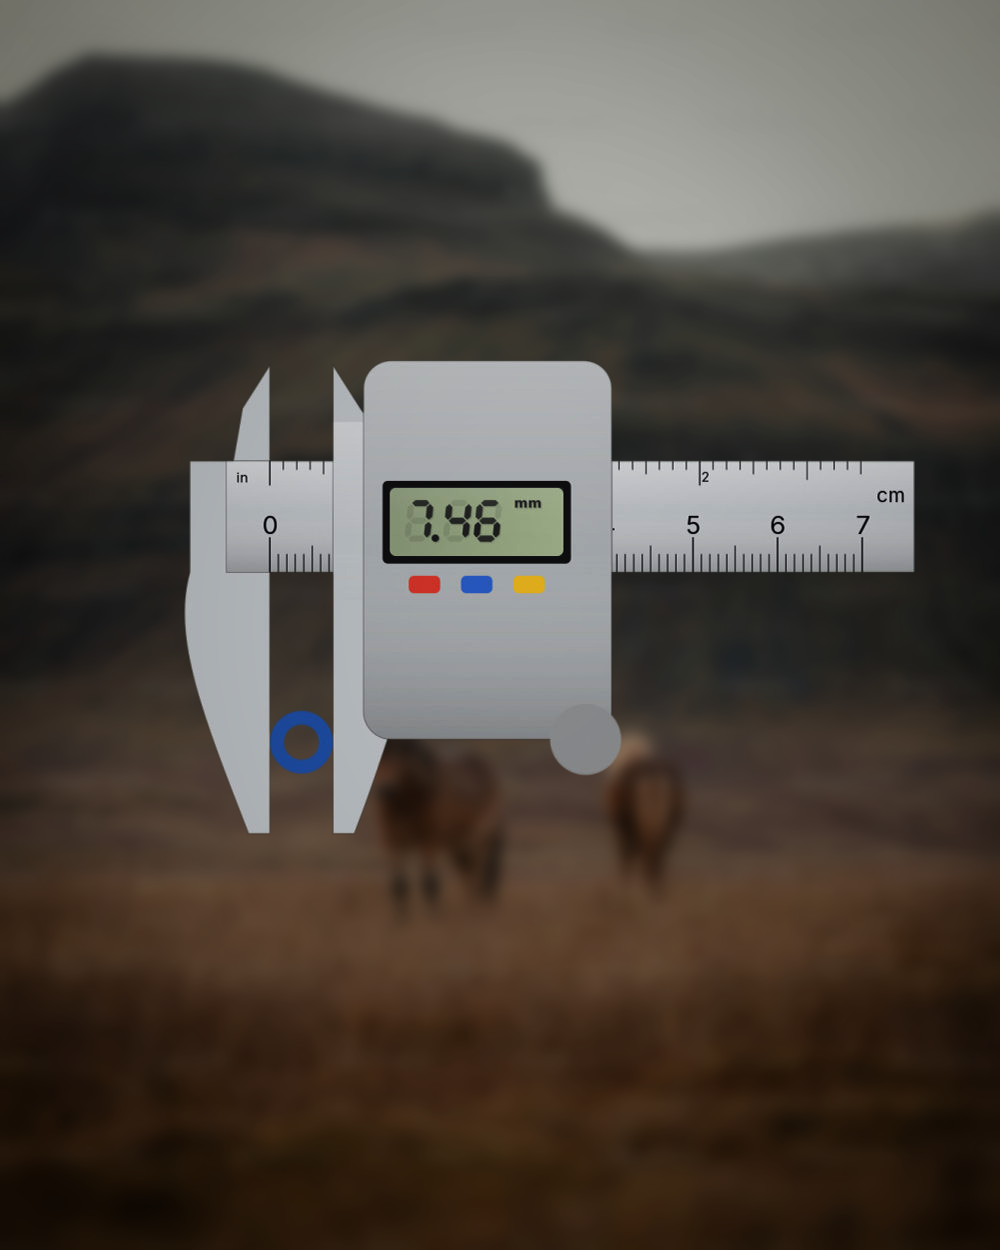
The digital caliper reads 7.46 mm
